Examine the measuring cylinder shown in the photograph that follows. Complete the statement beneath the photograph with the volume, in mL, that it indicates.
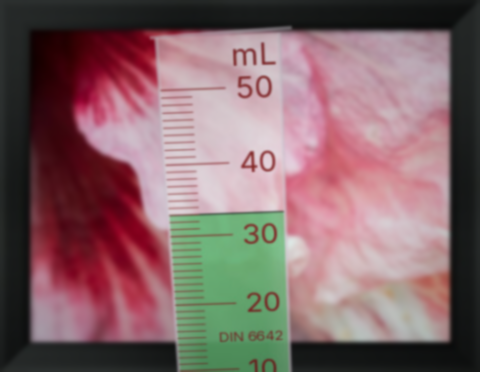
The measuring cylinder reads 33 mL
